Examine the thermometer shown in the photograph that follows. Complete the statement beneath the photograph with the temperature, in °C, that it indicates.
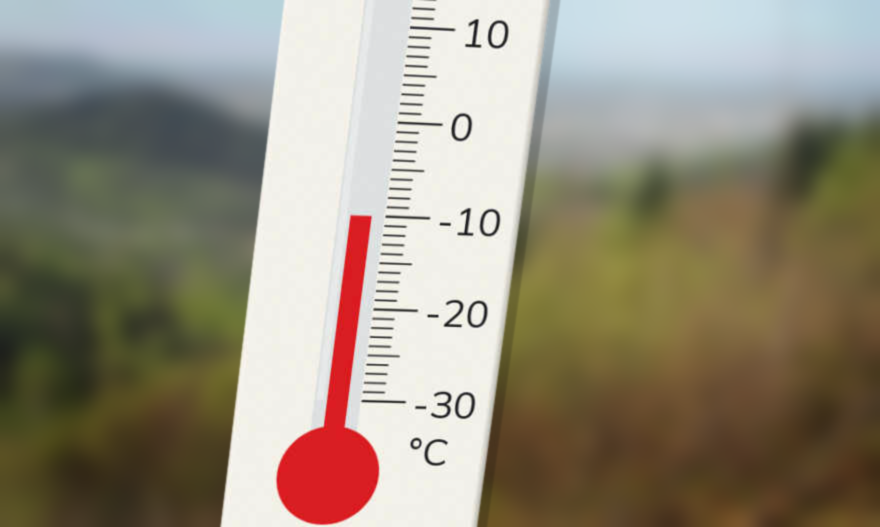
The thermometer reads -10 °C
